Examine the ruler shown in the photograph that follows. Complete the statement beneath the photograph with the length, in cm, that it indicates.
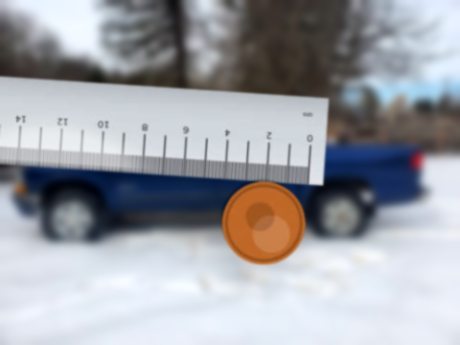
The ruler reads 4 cm
